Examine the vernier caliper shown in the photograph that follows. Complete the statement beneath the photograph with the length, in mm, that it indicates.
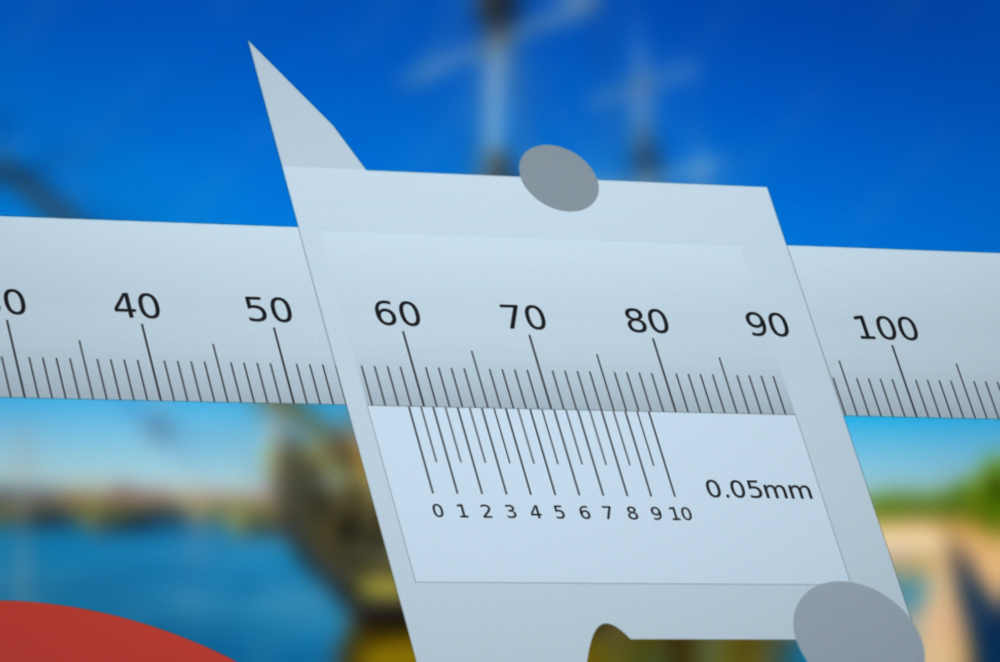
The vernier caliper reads 58.8 mm
